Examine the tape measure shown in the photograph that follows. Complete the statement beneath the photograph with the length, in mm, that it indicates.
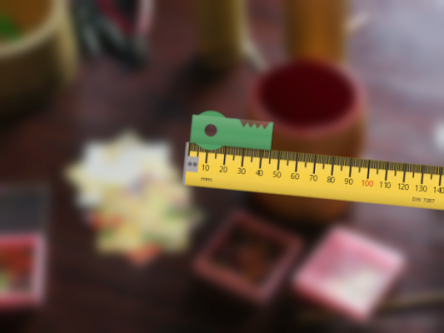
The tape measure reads 45 mm
